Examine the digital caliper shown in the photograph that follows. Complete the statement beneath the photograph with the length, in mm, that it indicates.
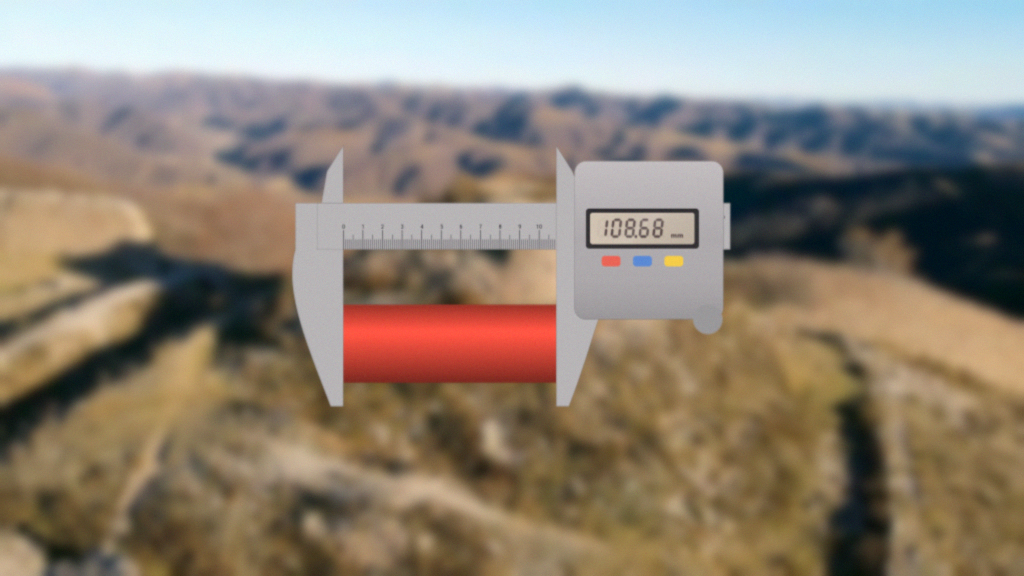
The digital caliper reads 108.68 mm
